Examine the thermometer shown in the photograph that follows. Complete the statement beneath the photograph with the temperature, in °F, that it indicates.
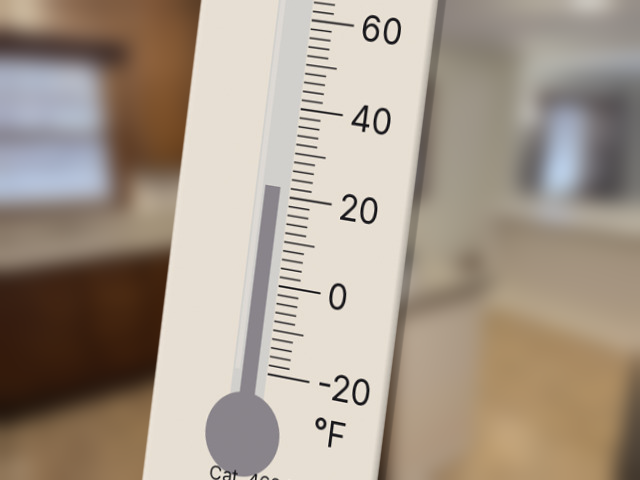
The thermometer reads 22 °F
